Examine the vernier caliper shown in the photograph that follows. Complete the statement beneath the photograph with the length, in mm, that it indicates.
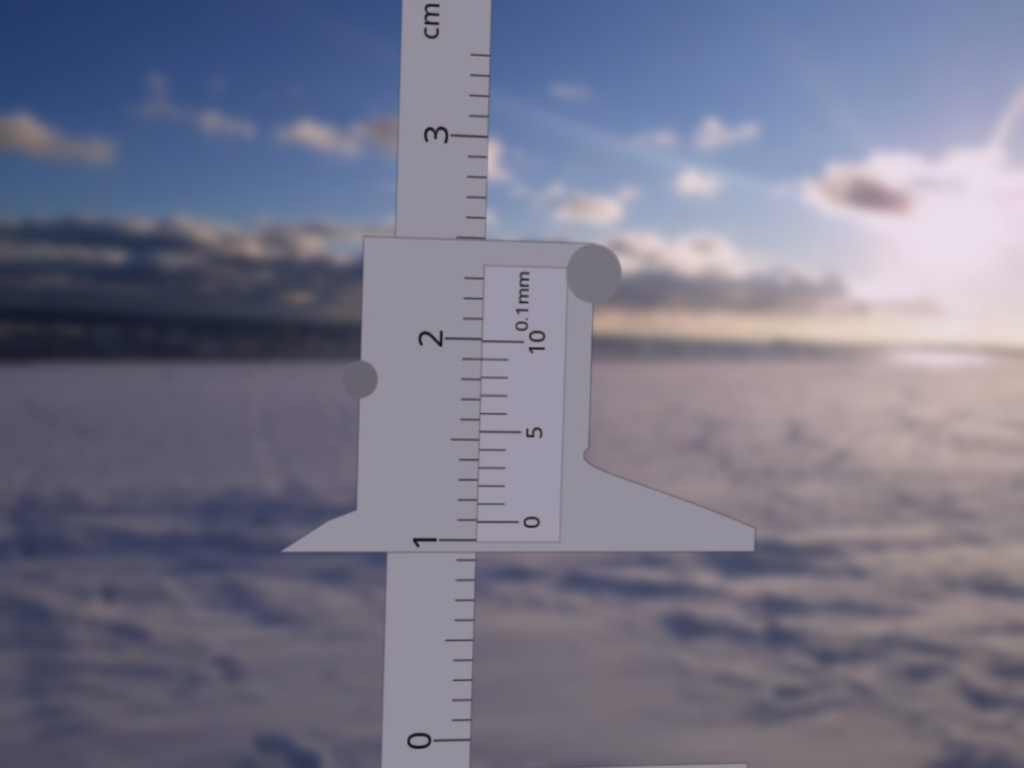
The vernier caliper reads 10.9 mm
